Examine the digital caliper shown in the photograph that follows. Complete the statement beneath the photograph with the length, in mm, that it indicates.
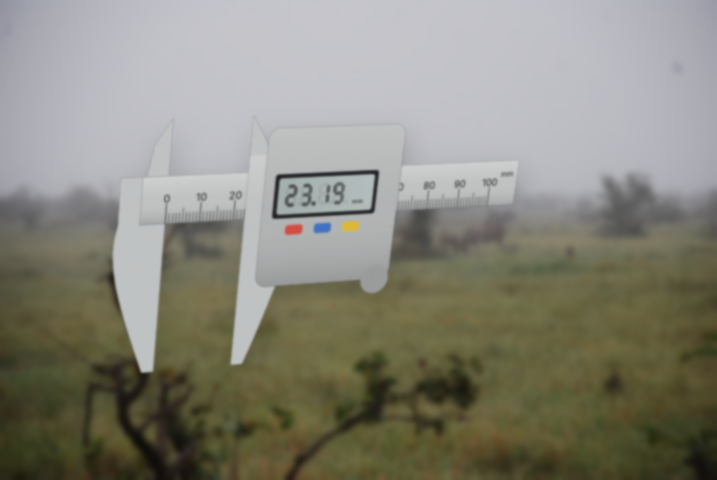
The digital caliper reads 23.19 mm
